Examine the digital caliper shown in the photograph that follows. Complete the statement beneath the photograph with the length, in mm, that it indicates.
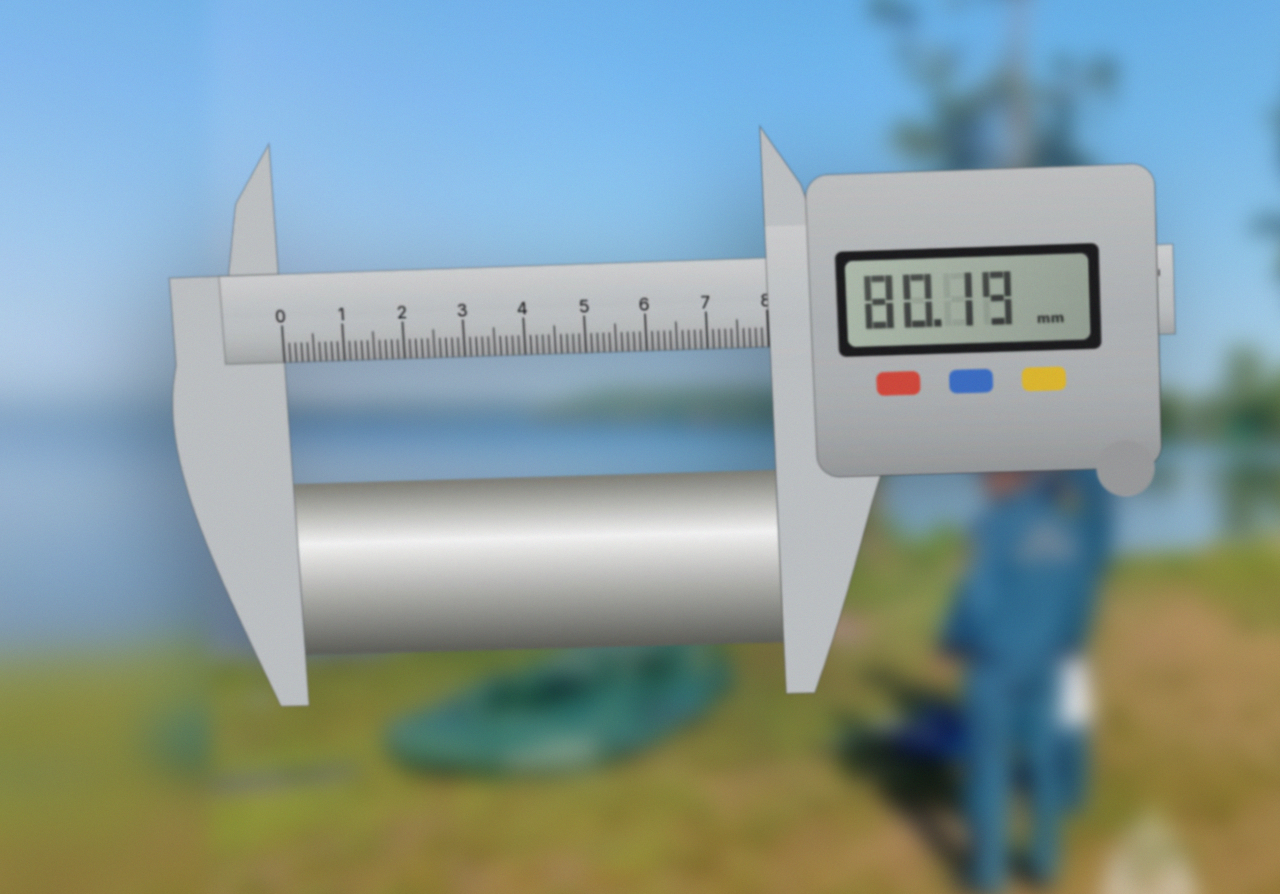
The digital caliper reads 80.19 mm
